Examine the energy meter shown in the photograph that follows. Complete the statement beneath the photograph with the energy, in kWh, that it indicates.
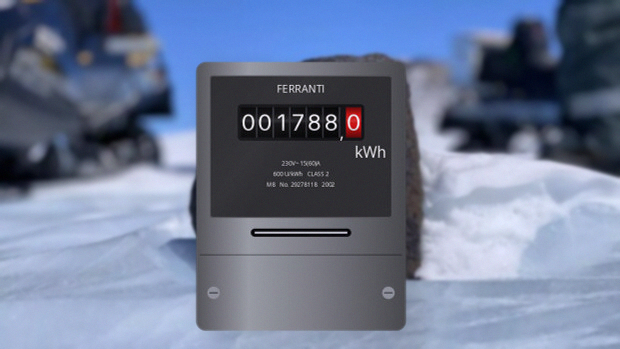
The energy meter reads 1788.0 kWh
